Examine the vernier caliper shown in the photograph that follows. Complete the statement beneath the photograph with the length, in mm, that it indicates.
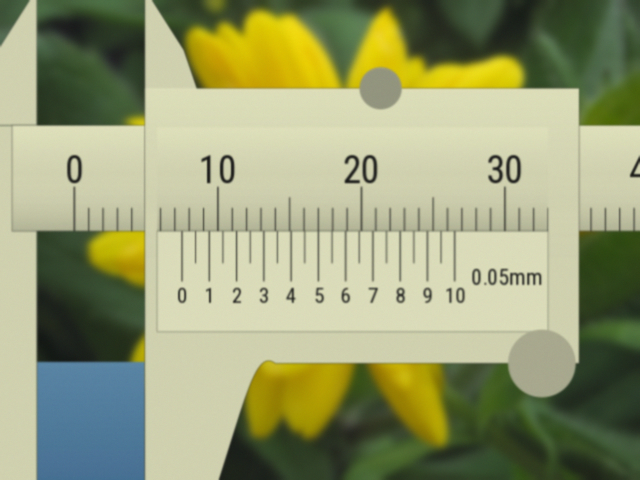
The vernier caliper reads 7.5 mm
